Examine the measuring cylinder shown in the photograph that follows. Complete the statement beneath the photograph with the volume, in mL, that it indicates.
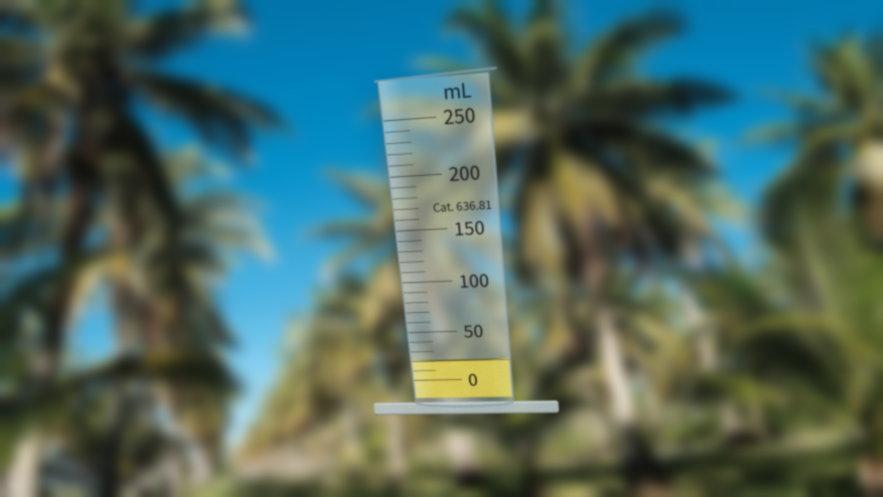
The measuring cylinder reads 20 mL
